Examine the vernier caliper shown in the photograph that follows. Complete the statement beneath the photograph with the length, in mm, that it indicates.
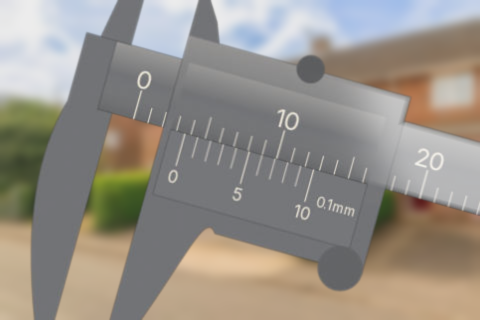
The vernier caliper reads 3.6 mm
